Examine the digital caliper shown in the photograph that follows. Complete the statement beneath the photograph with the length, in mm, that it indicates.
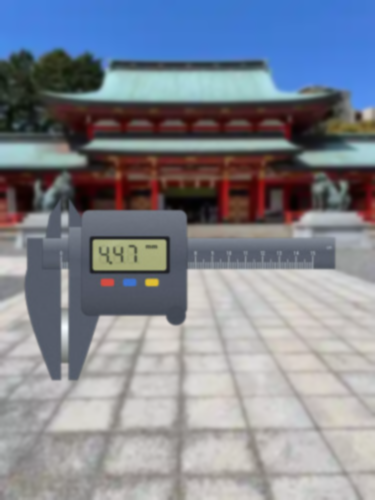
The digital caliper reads 4.47 mm
